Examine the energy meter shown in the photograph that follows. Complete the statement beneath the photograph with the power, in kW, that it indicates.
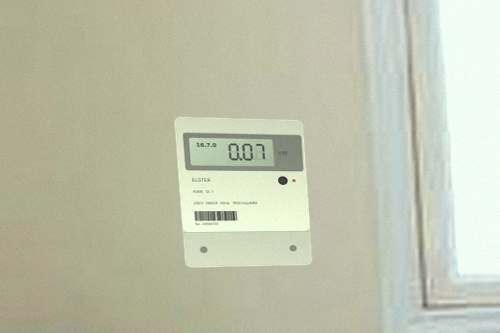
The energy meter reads 0.07 kW
